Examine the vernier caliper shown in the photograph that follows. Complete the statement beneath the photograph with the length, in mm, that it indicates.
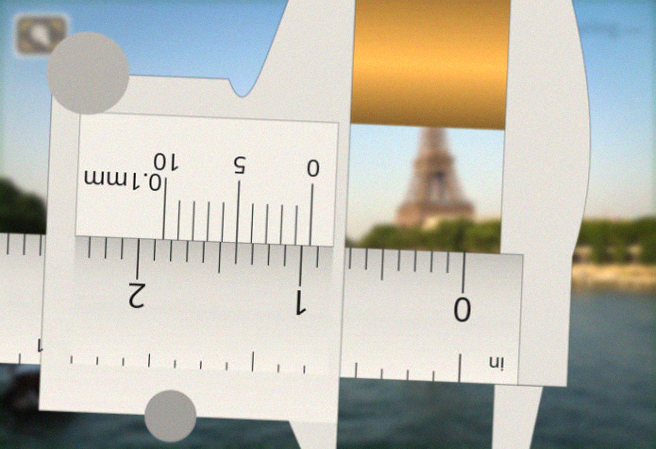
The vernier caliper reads 9.5 mm
